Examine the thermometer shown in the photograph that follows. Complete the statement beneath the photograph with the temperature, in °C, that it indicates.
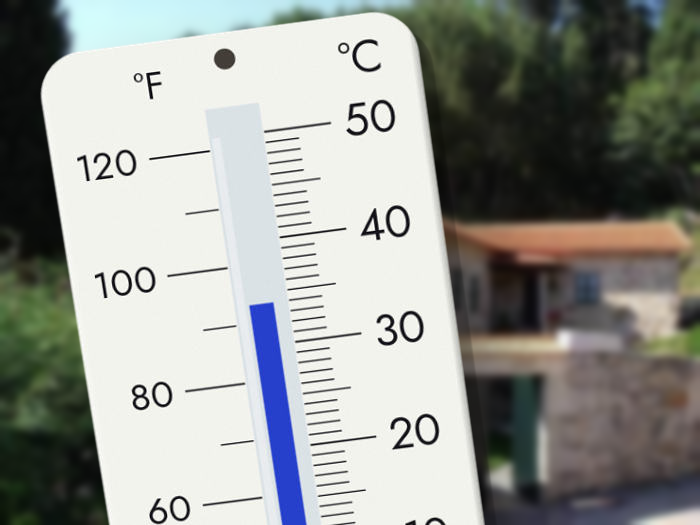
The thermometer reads 34 °C
